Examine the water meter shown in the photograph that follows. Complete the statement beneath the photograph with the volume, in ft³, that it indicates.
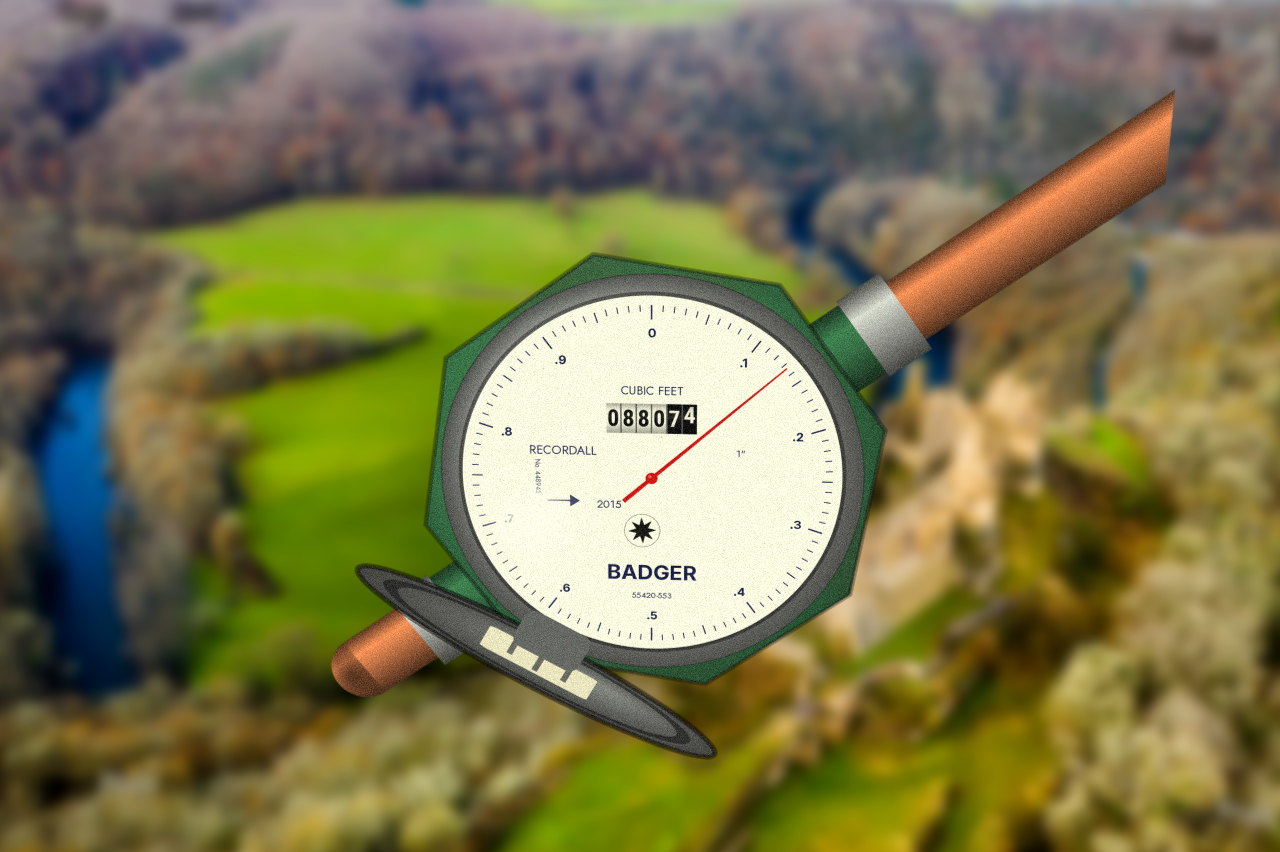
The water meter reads 88074.13 ft³
